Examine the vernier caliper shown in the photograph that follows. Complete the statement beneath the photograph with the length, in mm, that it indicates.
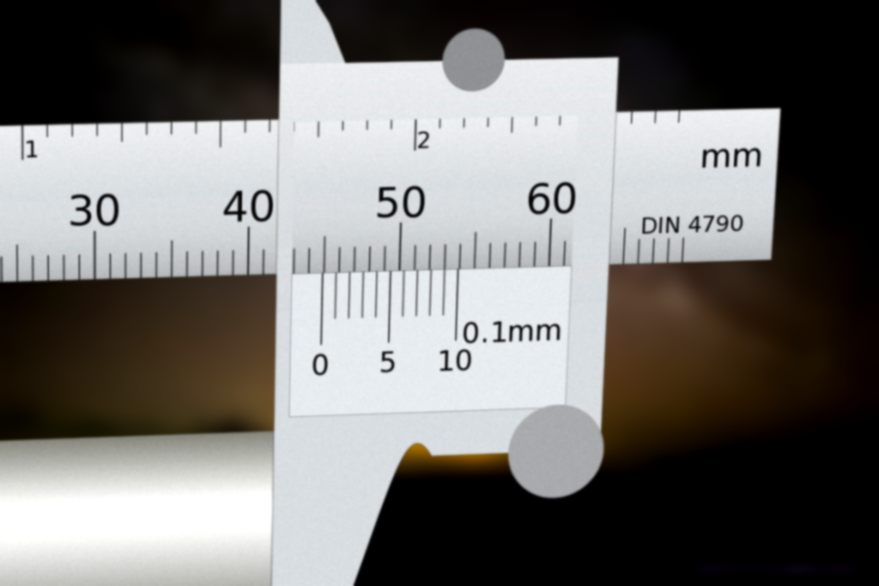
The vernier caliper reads 44.9 mm
